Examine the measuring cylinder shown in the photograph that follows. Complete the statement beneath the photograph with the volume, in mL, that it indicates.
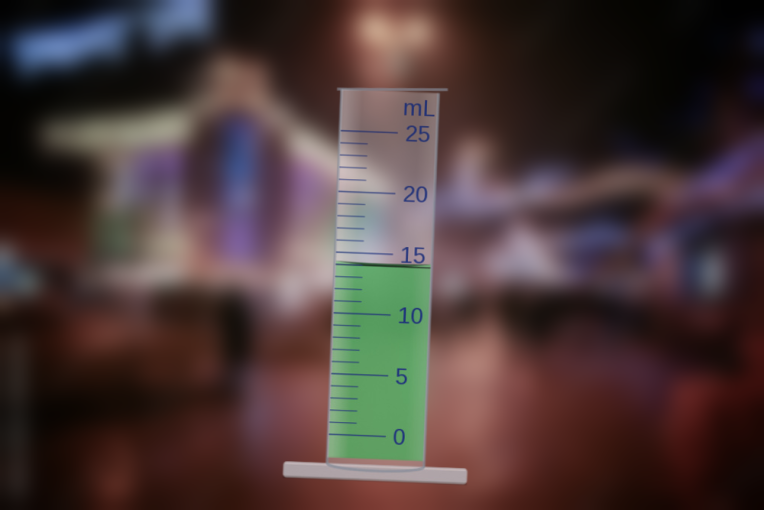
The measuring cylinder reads 14 mL
